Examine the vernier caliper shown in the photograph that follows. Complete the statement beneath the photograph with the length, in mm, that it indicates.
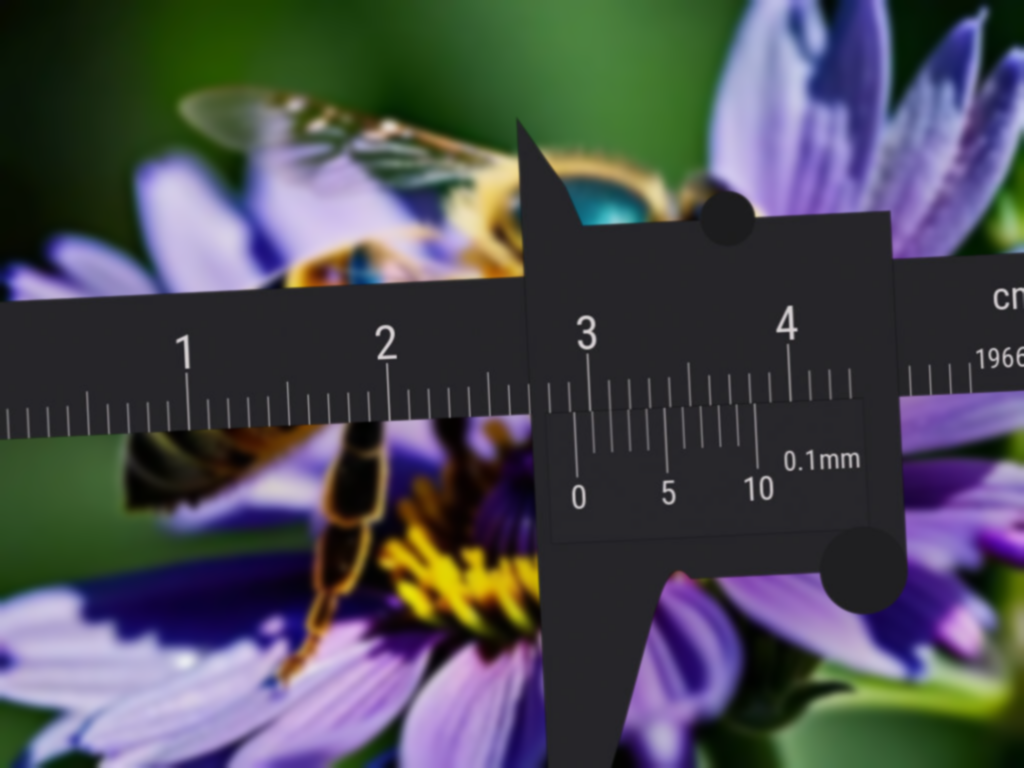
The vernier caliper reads 29.2 mm
